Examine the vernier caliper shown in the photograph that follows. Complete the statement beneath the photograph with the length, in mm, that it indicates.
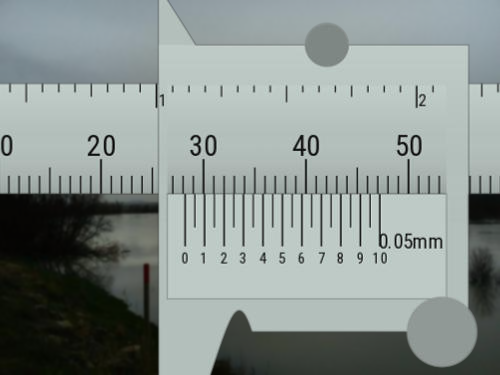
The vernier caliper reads 28.2 mm
